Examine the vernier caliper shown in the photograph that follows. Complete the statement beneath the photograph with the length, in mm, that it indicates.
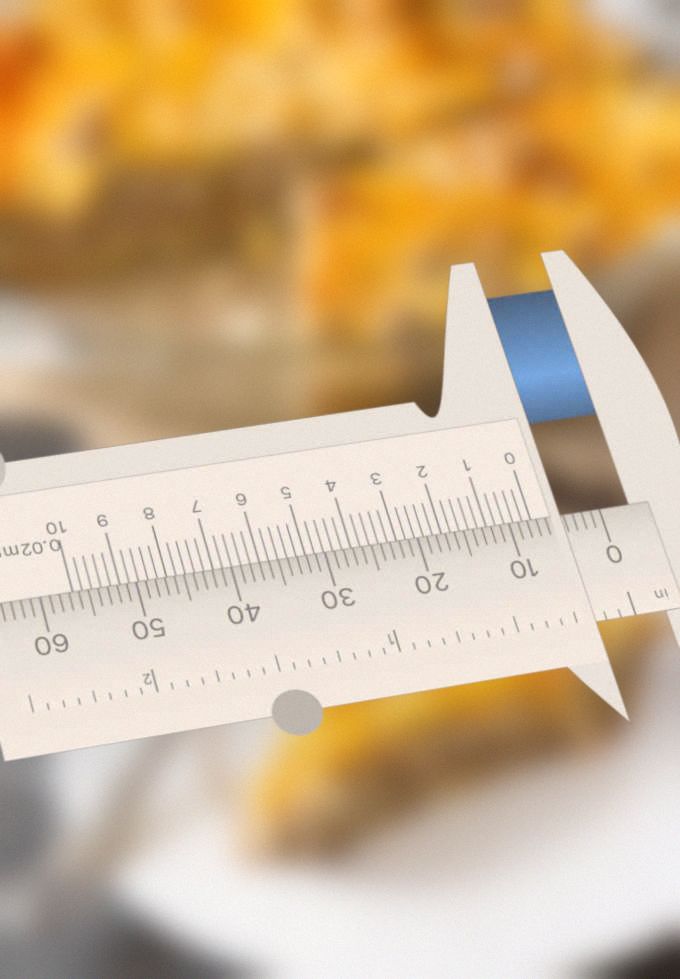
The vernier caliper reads 7.6 mm
